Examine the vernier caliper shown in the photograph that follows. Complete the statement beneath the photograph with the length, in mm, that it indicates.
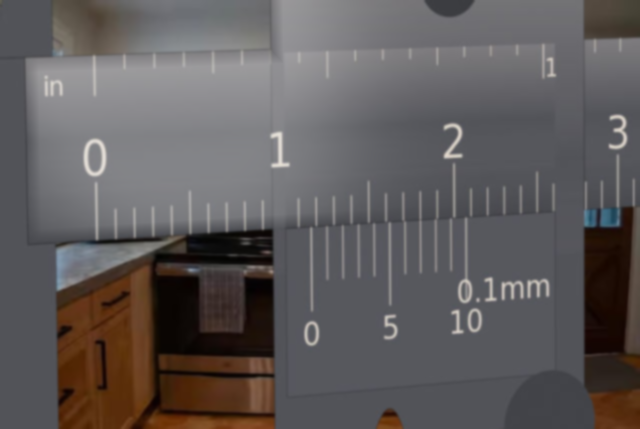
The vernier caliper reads 11.7 mm
